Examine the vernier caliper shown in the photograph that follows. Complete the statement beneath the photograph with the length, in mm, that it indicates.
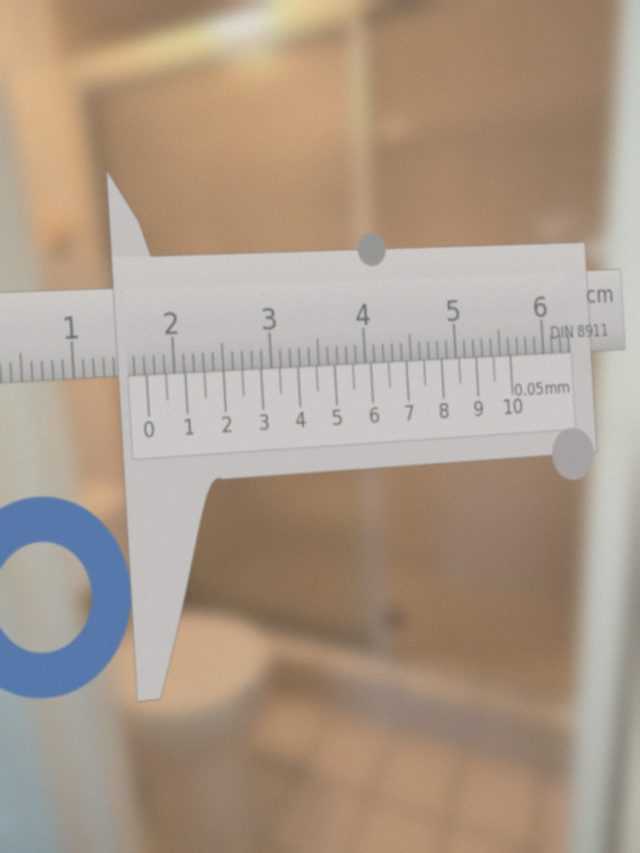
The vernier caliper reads 17.2 mm
